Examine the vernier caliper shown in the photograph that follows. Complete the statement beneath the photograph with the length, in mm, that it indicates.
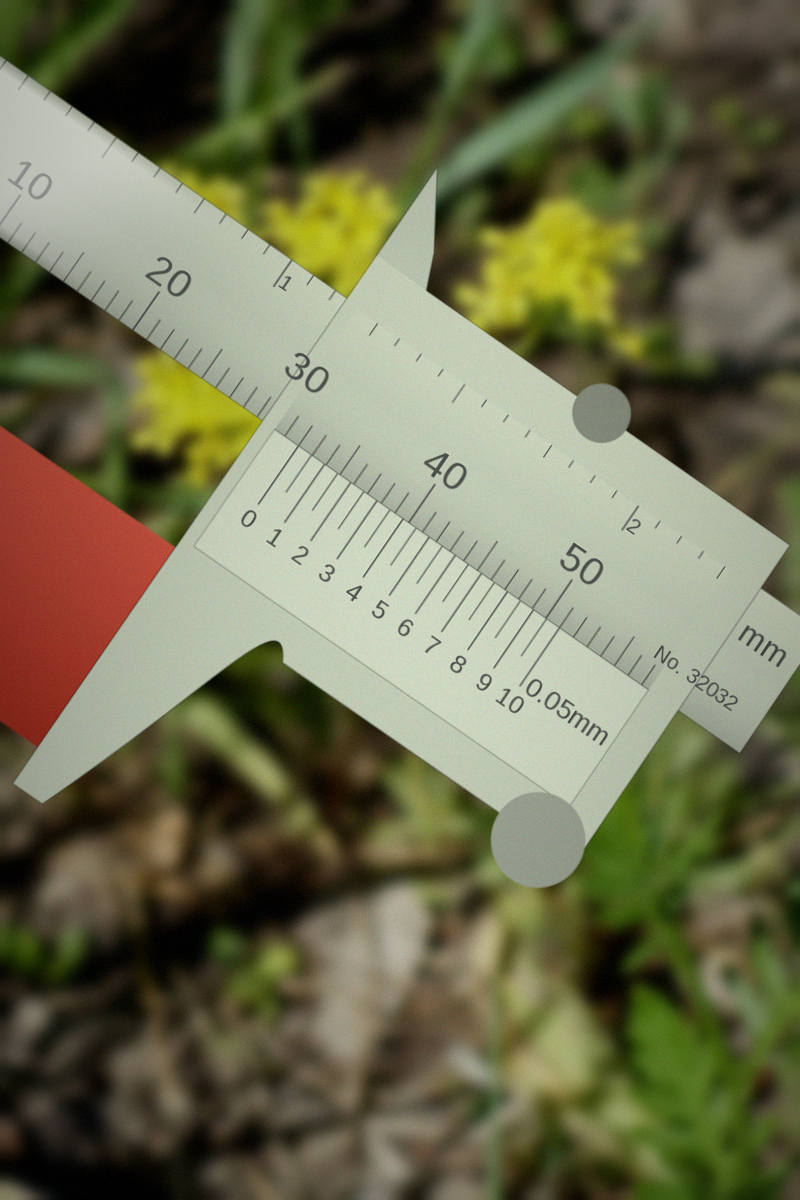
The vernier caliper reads 32.0 mm
